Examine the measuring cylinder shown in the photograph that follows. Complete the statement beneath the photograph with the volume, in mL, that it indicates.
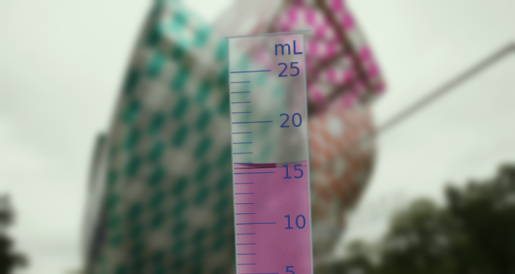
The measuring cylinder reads 15.5 mL
